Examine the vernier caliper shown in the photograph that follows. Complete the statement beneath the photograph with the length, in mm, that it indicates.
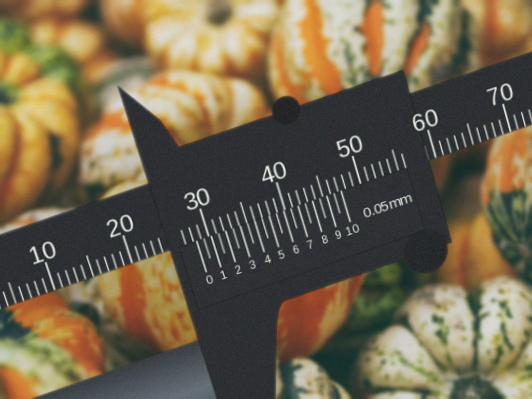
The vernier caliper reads 28.4 mm
